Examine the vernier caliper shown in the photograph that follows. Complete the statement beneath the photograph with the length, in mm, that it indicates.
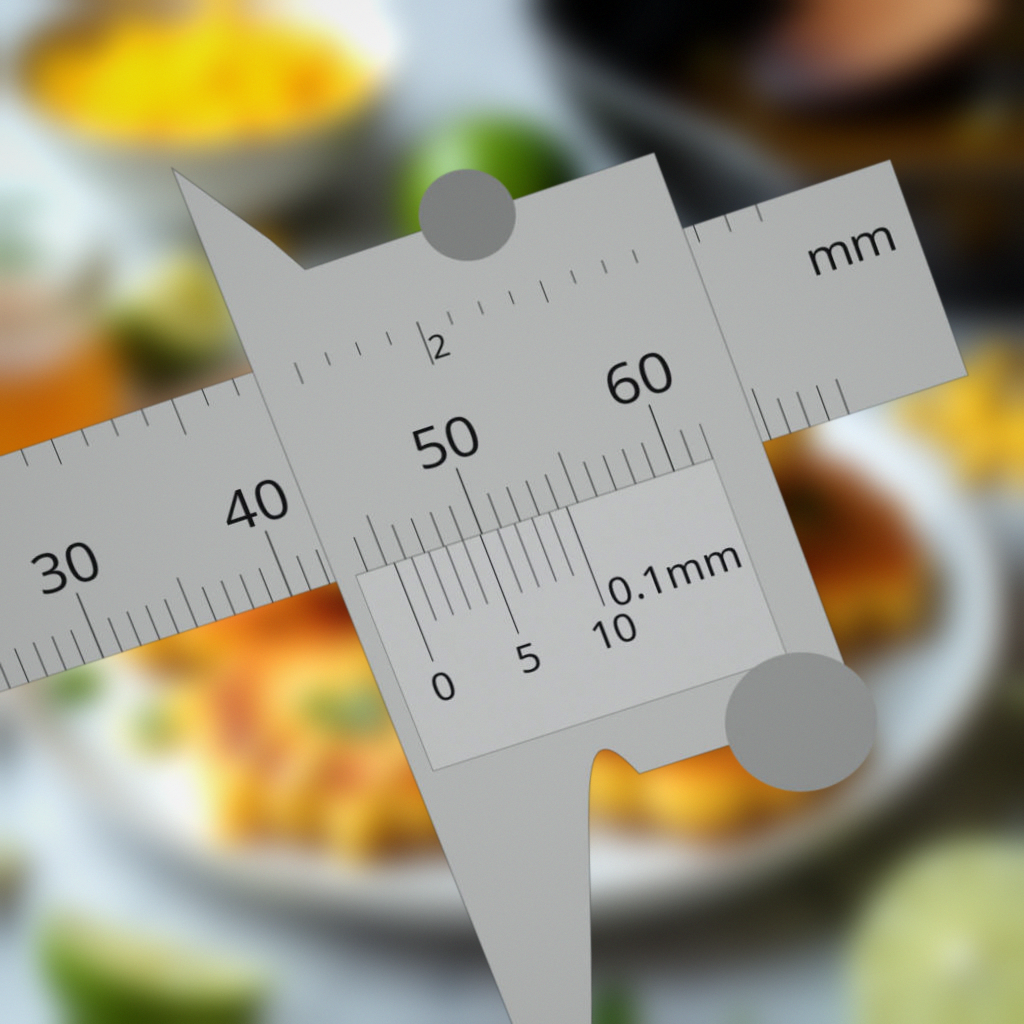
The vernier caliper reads 45.4 mm
